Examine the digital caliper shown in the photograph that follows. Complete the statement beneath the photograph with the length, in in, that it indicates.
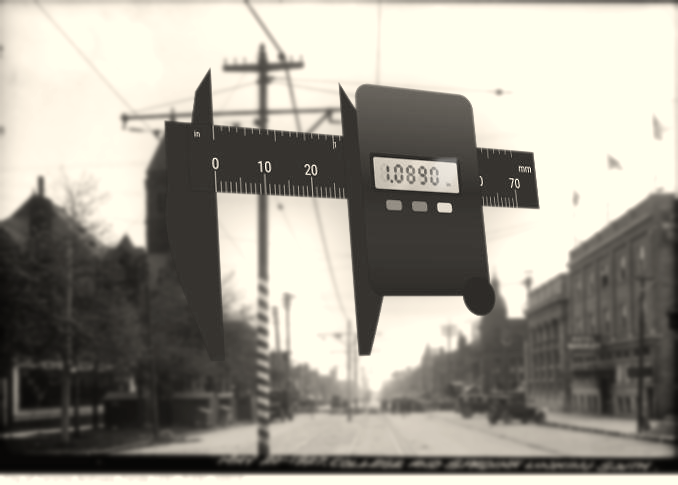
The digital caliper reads 1.0890 in
